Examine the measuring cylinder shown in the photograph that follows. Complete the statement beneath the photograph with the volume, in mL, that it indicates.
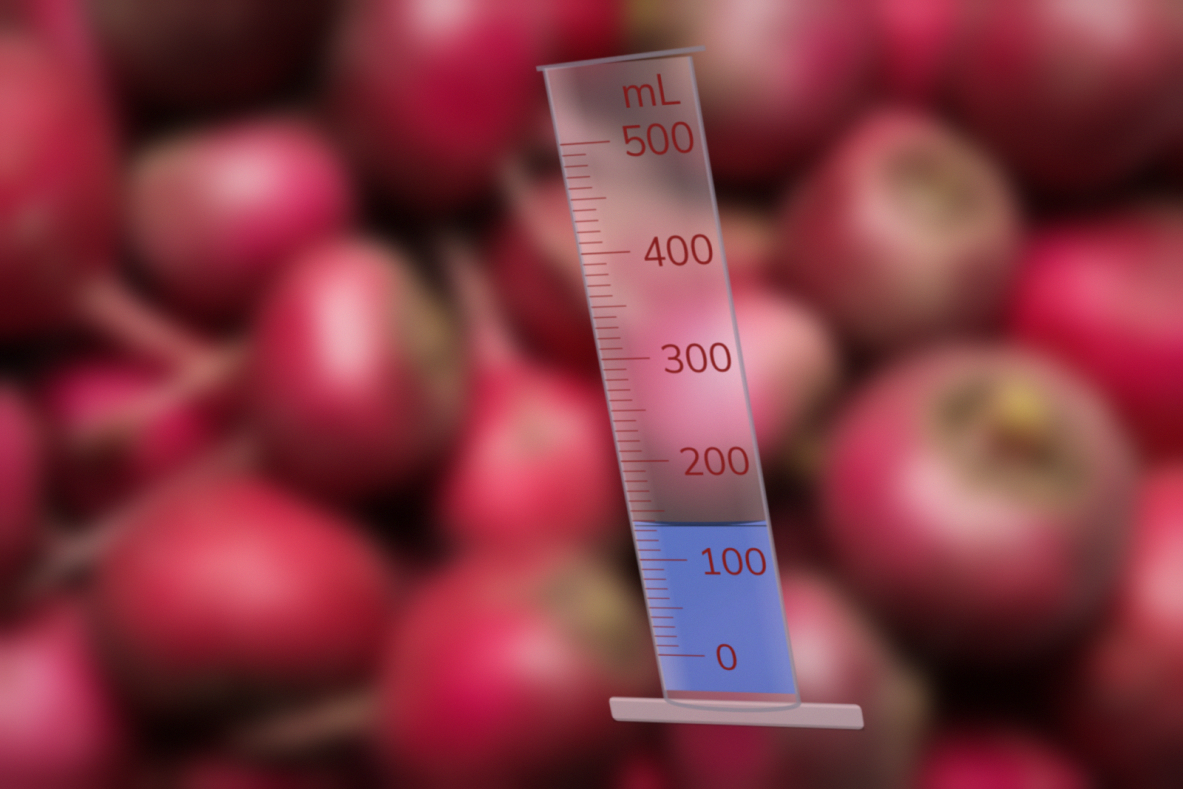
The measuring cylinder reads 135 mL
